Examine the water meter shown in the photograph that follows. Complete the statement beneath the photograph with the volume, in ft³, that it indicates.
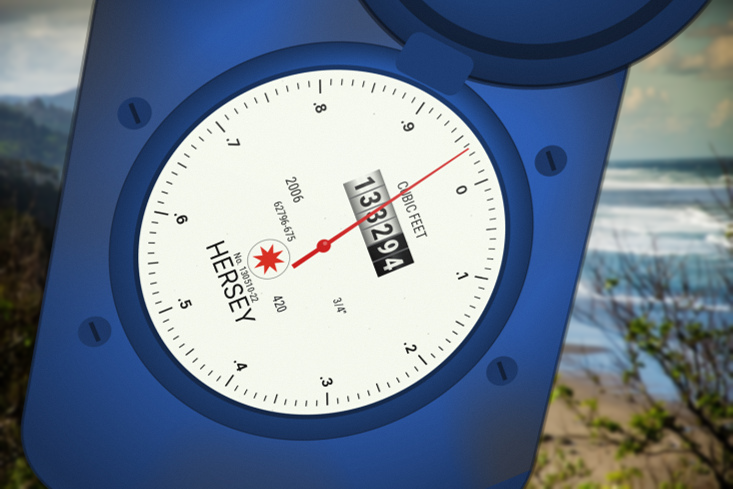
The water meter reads 133293.96 ft³
